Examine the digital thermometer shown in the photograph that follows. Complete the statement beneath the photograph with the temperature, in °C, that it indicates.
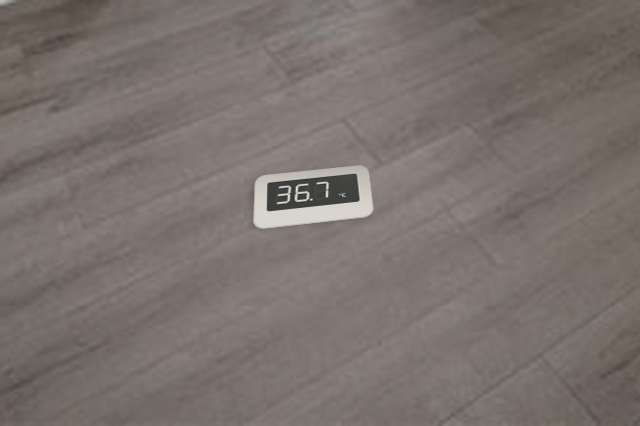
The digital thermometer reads 36.7 °C
